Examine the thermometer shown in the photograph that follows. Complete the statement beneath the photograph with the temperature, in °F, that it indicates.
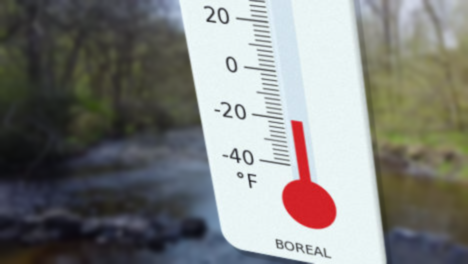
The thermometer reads -20 °F
